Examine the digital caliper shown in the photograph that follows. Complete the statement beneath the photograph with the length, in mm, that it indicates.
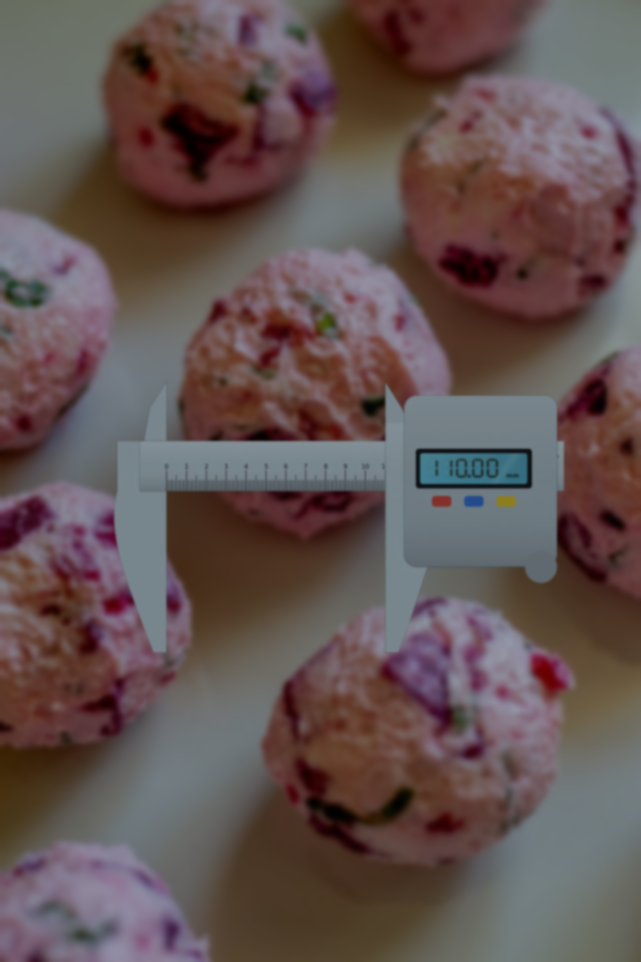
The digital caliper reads 110.00 mm
